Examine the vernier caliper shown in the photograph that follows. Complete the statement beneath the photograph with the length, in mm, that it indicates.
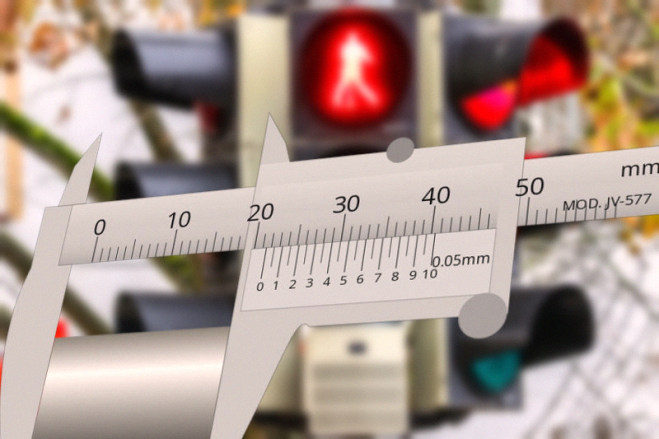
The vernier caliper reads 21.4 mm
